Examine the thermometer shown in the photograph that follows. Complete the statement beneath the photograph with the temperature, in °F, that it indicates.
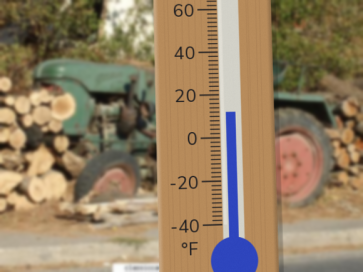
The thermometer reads 12 °F
